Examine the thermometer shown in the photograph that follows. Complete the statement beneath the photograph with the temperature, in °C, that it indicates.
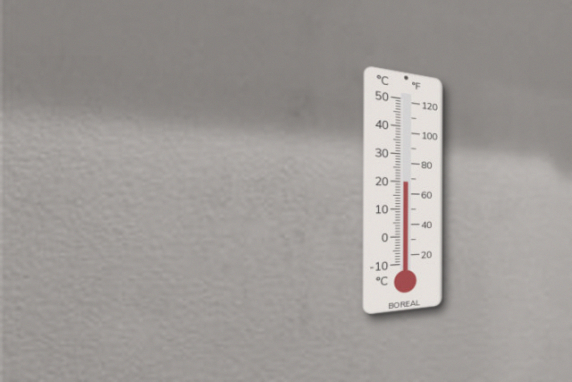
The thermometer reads 20 °C
